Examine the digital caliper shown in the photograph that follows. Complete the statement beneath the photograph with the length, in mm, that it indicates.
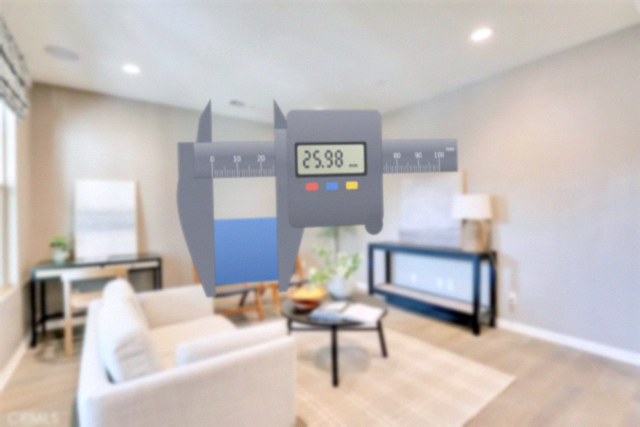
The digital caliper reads 25.98 mm
